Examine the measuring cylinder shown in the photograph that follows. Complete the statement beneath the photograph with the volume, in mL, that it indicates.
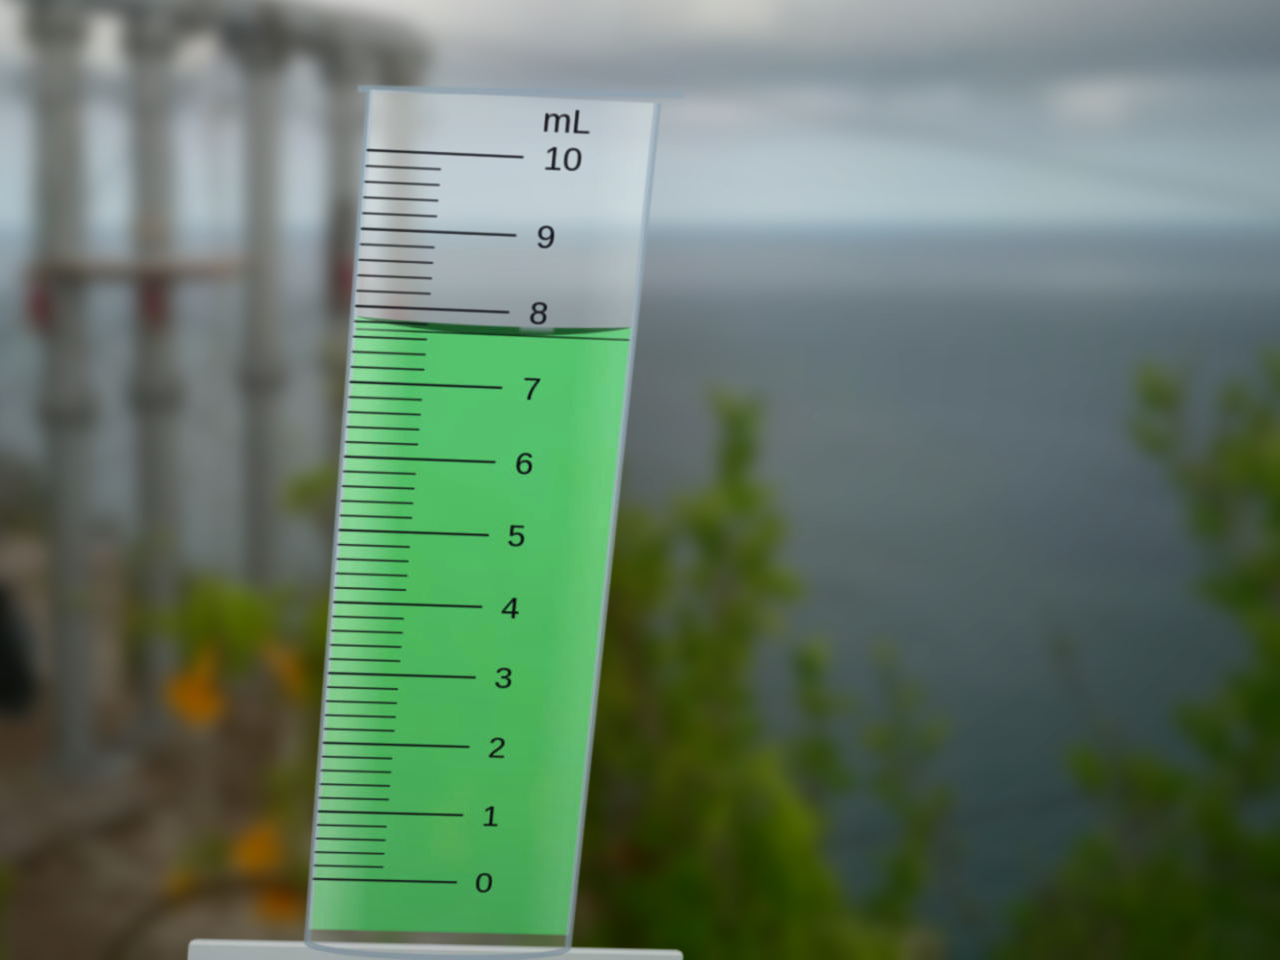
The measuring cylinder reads 7.7 mL
